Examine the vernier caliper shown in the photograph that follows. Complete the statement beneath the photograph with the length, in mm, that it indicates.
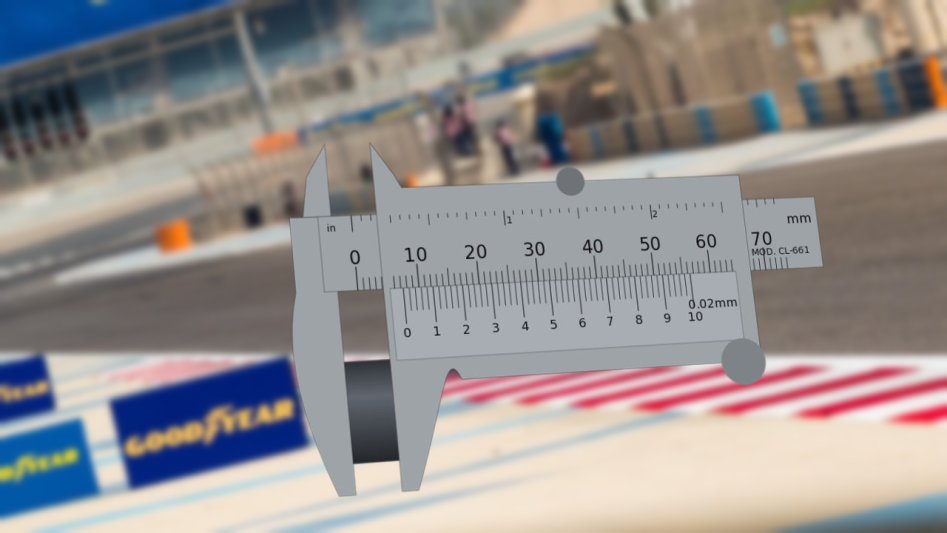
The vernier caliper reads 7.4 mm
